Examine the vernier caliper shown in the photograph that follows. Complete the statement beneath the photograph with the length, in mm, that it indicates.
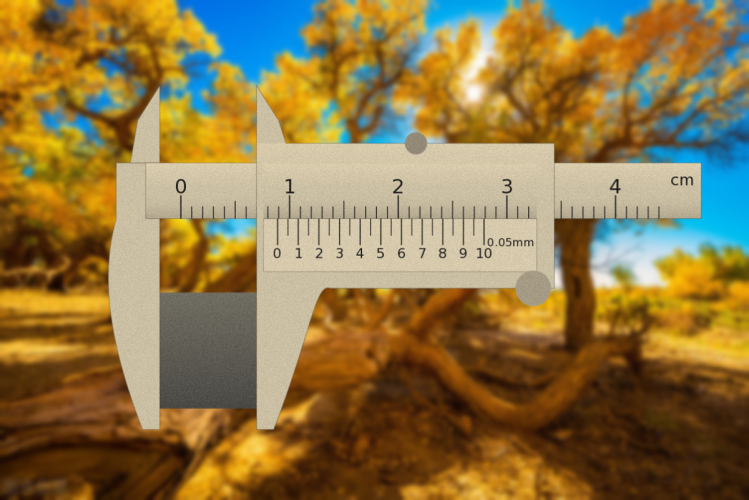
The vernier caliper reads 8.9 mm
